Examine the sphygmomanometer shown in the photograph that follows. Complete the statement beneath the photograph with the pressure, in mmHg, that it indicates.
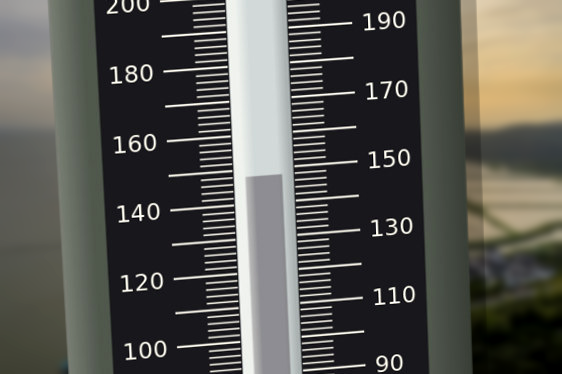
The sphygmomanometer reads 148 mmHg
